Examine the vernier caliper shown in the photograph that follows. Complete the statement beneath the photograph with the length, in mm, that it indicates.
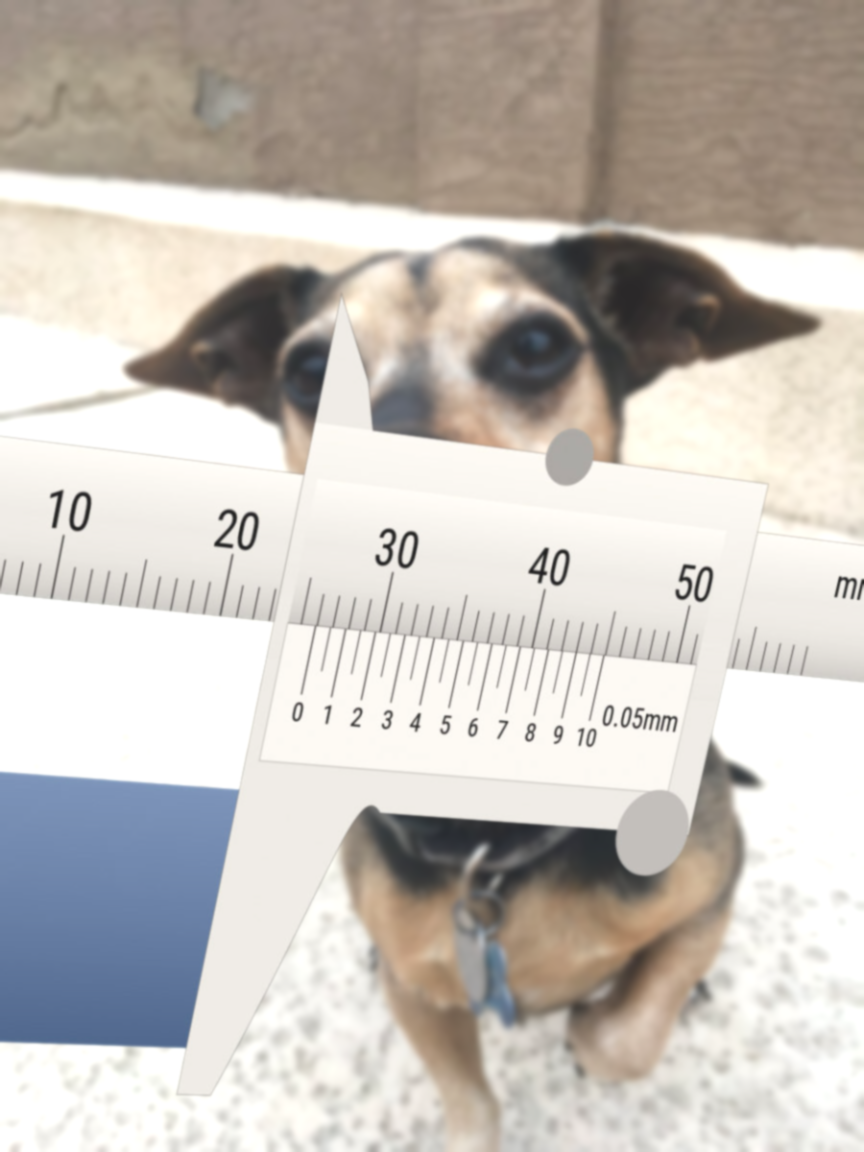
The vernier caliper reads 25.9 mm
